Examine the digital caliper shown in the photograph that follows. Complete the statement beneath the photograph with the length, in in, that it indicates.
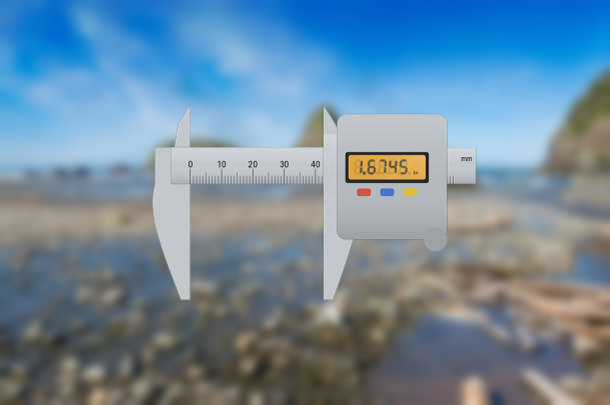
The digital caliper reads 1.6745 in
